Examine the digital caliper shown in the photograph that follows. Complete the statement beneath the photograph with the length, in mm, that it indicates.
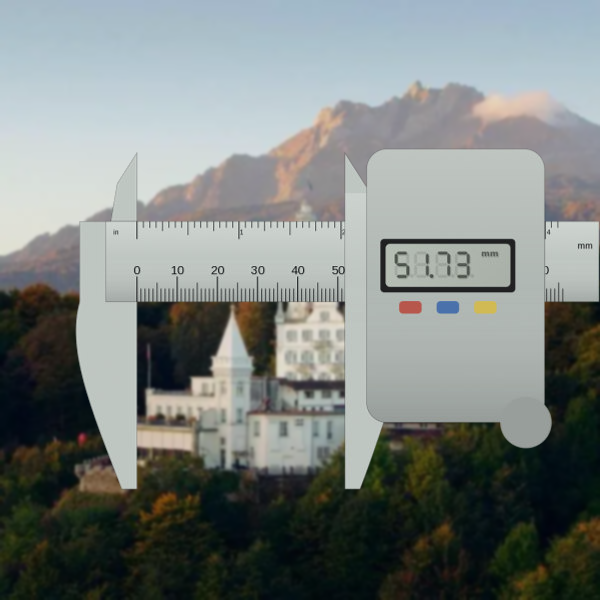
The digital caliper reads 51.73 mm
